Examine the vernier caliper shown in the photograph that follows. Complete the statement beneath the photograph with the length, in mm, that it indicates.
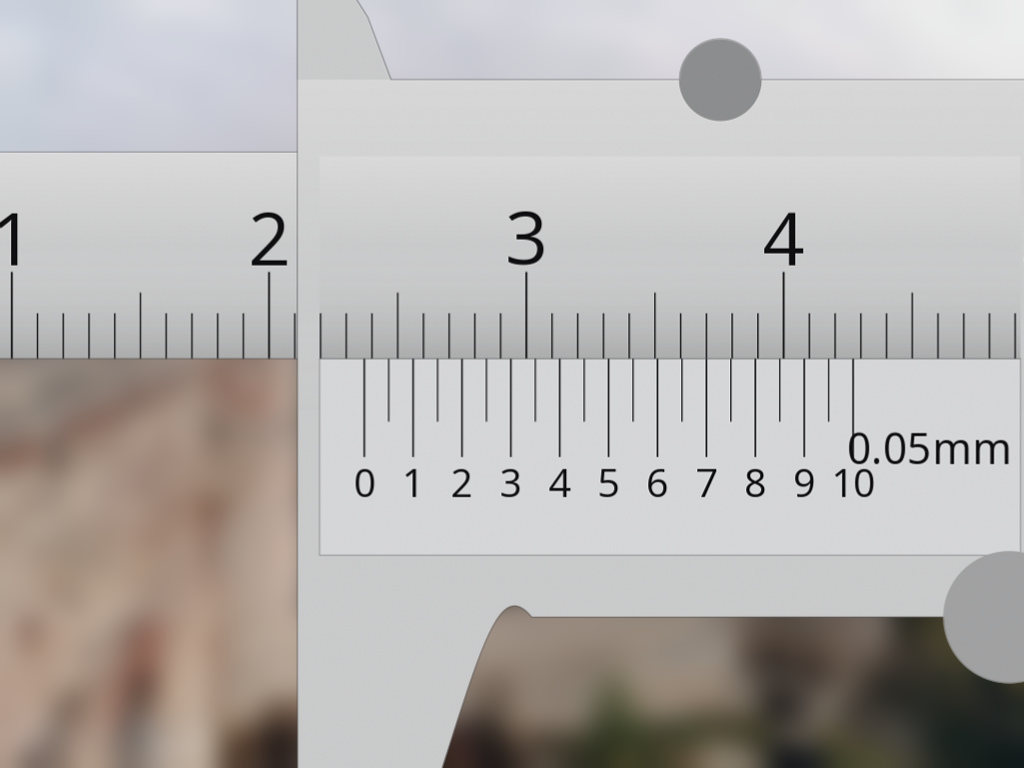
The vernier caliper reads 23.70 mm
